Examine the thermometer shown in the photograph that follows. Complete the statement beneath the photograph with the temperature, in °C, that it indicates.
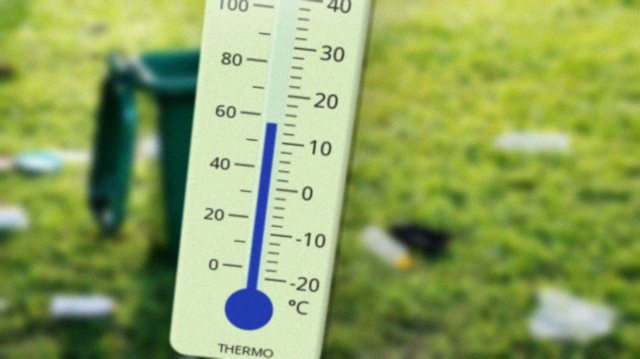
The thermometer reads 14 °C
